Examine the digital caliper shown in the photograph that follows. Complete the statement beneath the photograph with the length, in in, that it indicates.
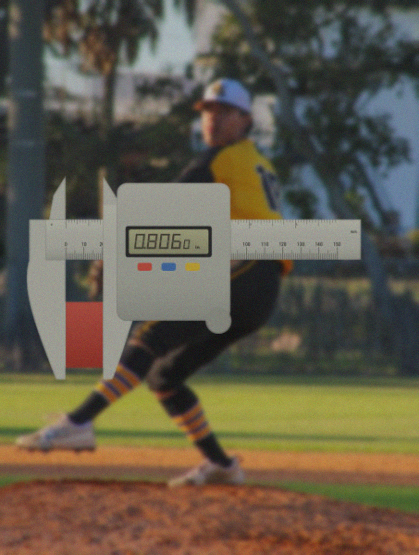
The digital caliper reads 0.8060 in
